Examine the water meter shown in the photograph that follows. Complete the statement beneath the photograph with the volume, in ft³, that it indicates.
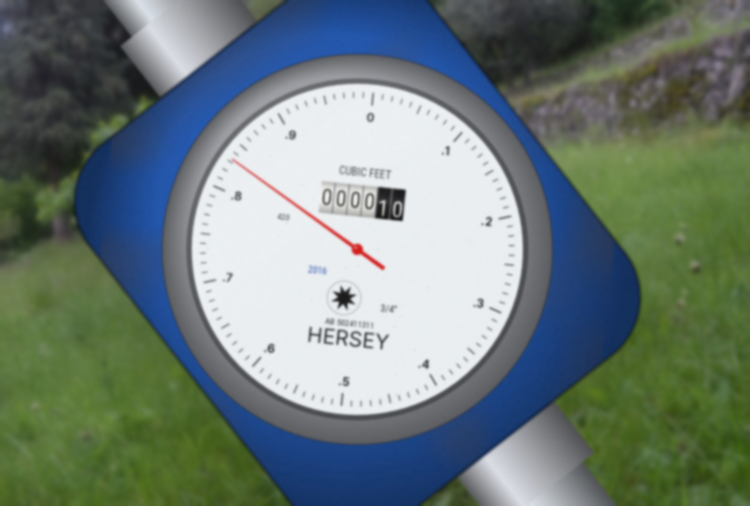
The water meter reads 9.83 ft³
